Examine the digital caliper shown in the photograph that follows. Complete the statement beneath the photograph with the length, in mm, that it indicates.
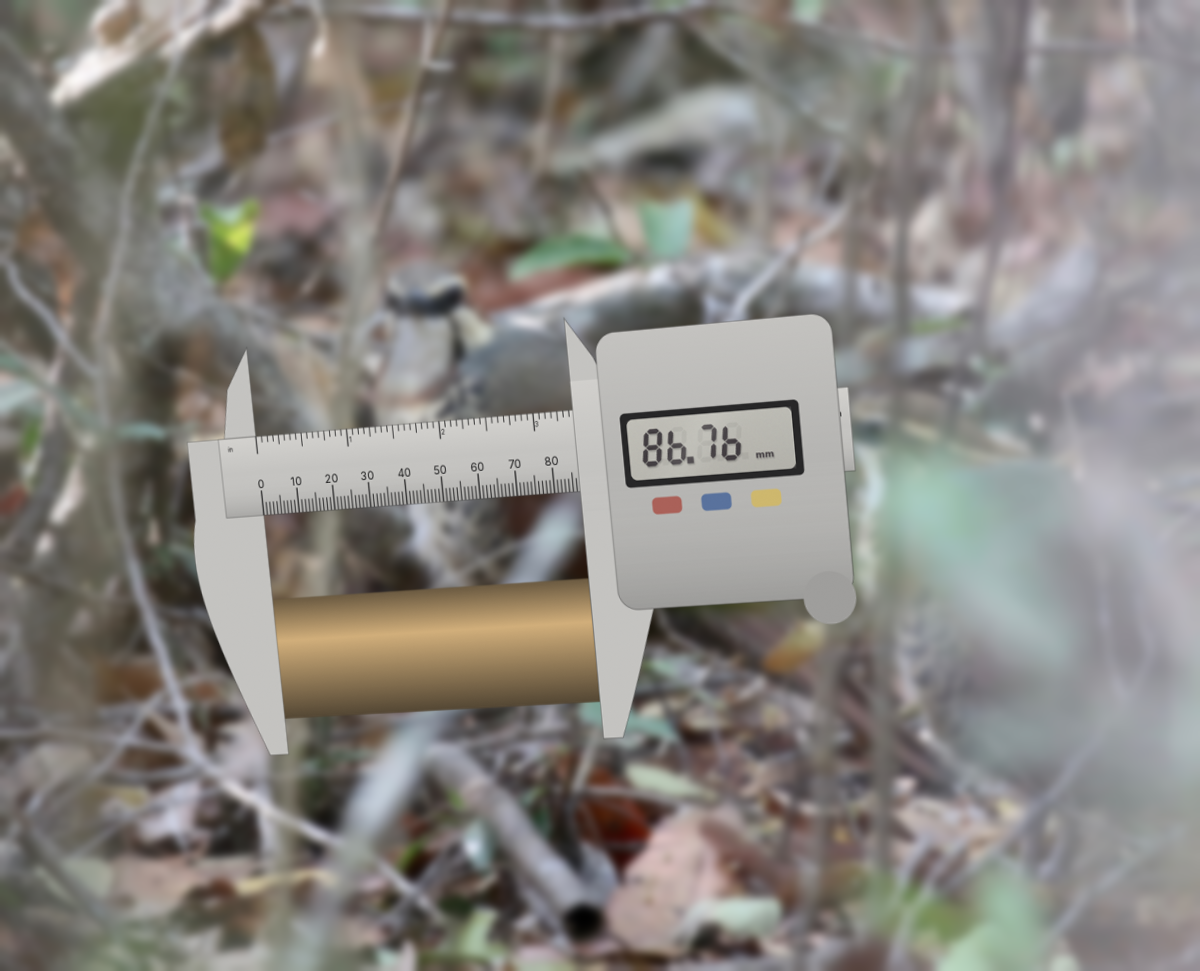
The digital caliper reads 86.76 mm
